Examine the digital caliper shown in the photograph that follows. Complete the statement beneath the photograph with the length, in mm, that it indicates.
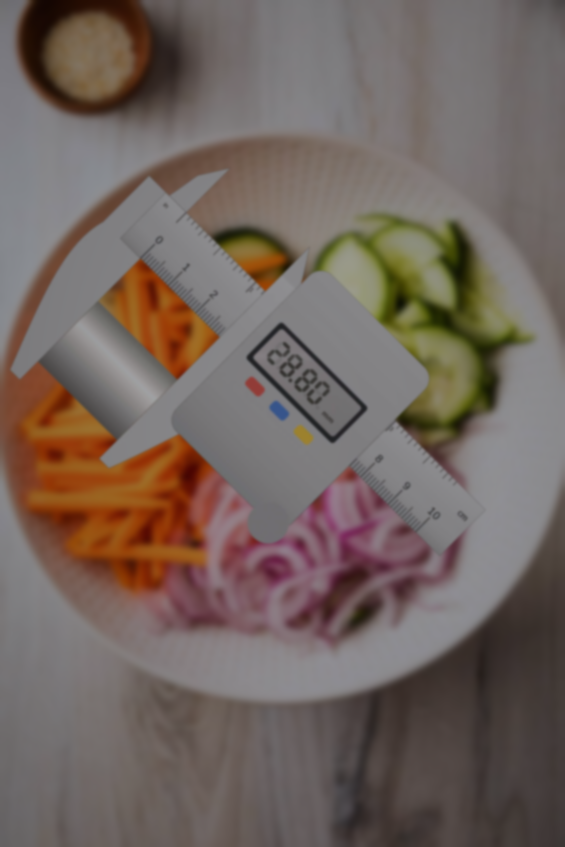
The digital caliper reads 28.80 mm
